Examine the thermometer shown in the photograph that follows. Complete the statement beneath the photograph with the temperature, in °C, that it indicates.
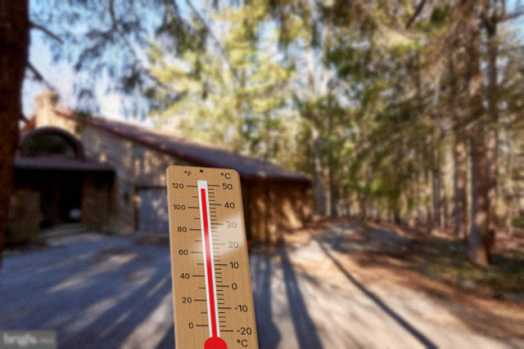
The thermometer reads 48 °C
